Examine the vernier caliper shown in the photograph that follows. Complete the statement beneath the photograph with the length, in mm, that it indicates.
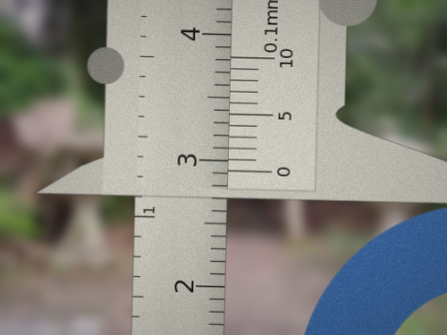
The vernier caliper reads 29.2 mm
